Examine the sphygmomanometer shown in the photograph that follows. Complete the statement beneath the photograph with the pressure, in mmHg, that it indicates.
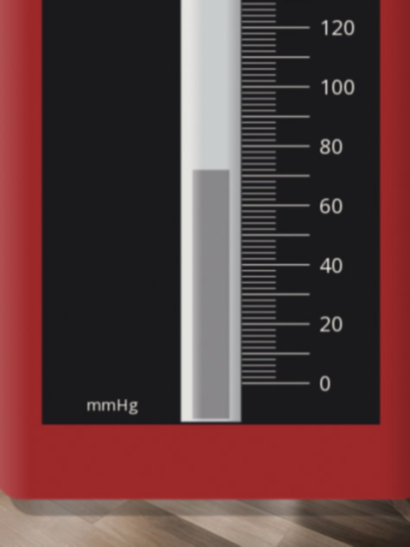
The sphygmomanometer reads 72 mmHg
